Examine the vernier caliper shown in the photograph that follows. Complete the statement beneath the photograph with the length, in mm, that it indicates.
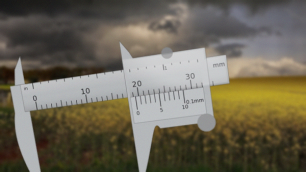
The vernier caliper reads 19.4 mm
